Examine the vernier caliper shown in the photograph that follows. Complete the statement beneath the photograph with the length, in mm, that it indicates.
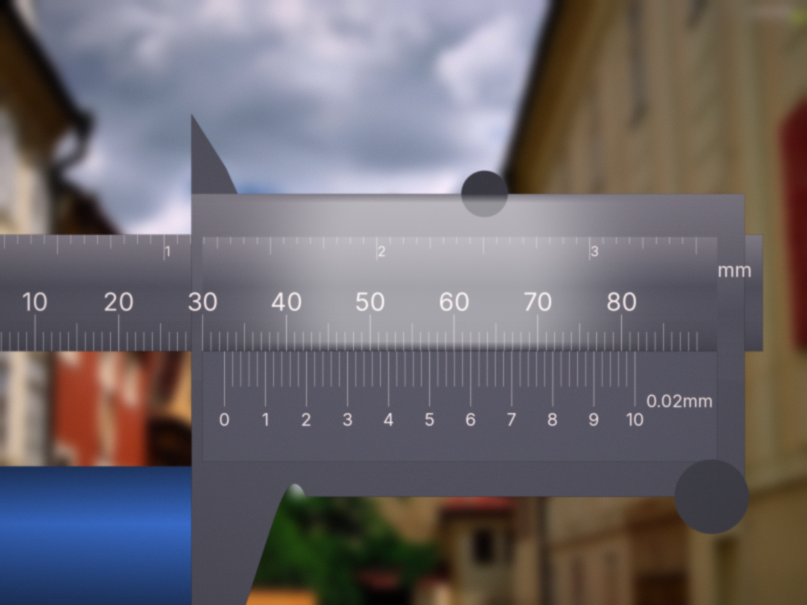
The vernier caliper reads 32.6 mm
